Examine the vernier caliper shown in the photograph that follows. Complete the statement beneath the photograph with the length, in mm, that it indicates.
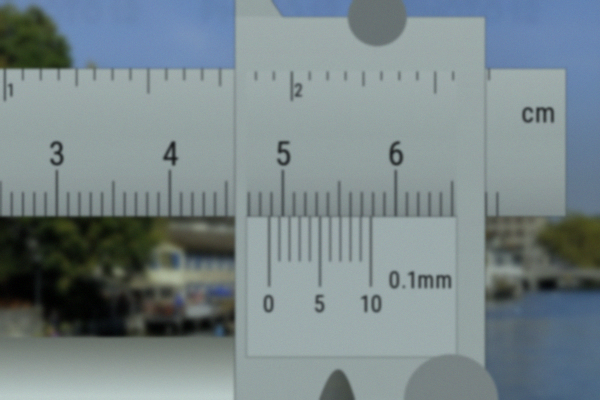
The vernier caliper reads 48.8 mm
